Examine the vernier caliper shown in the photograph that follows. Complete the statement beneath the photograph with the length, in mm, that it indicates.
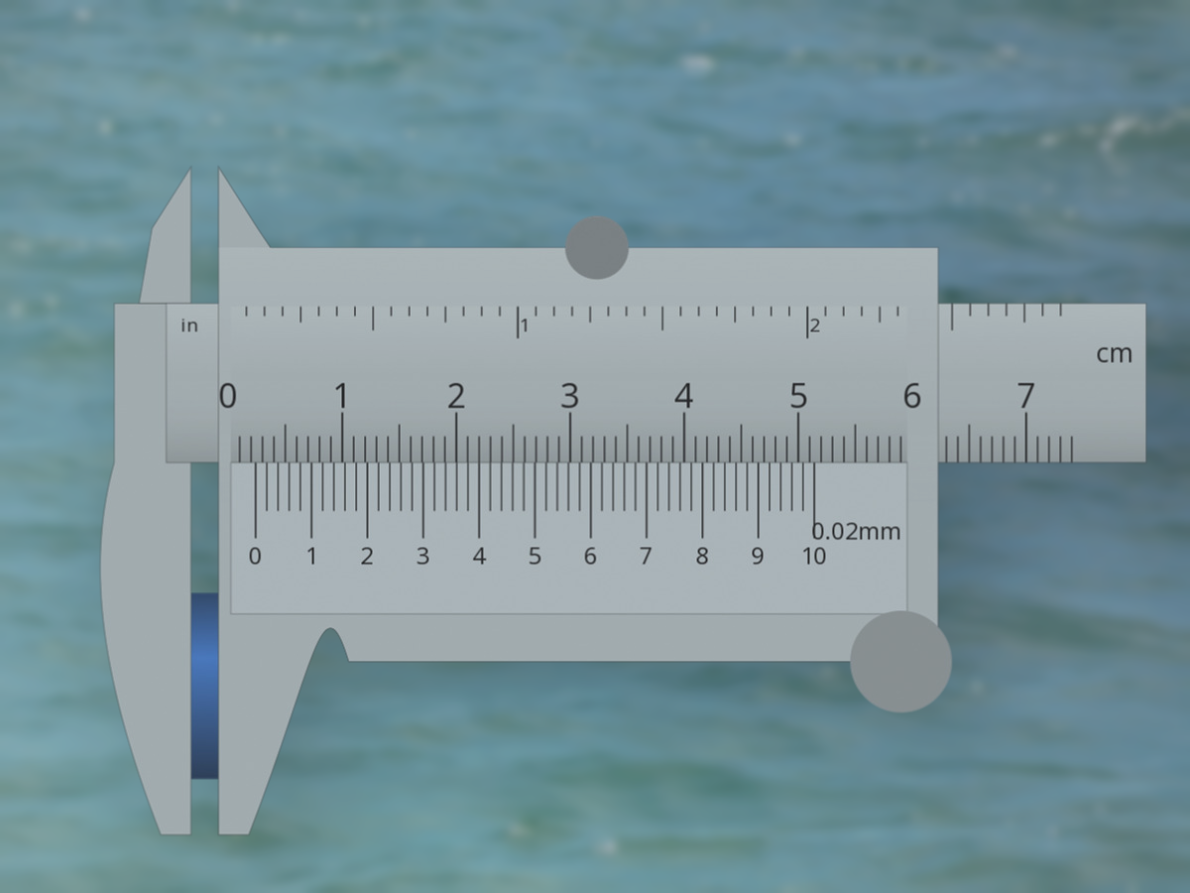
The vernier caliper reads 2.4 mm
